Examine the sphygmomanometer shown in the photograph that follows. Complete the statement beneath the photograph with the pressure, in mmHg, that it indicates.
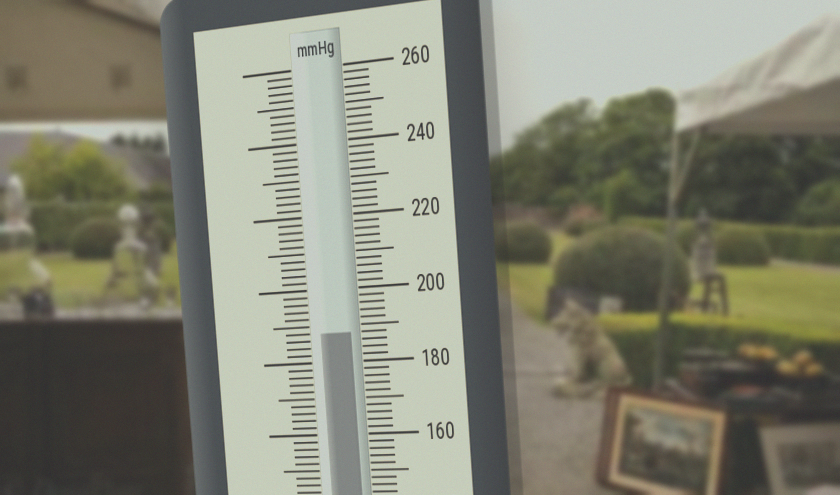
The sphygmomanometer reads 188 mmHg
